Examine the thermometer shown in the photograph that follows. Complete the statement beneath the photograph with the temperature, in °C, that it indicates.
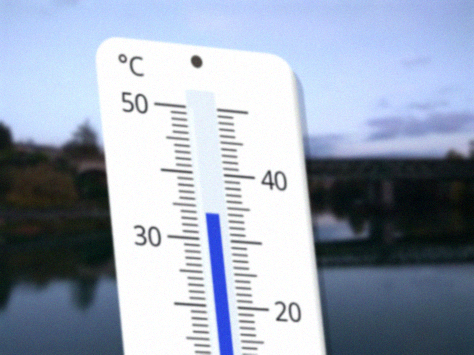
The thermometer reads 34 °C
